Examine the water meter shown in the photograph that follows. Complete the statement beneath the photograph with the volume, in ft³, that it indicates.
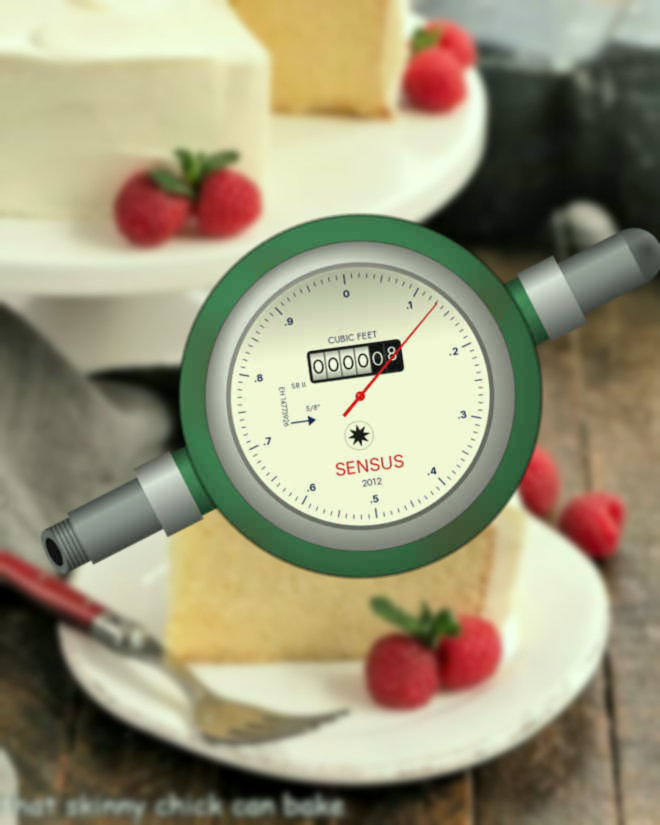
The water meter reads 8.13 ft³
